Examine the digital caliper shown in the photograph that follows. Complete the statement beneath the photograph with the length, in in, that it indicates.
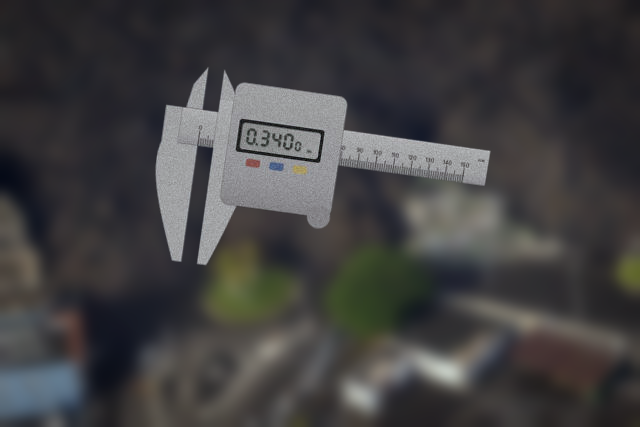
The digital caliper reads 0.3400 in
